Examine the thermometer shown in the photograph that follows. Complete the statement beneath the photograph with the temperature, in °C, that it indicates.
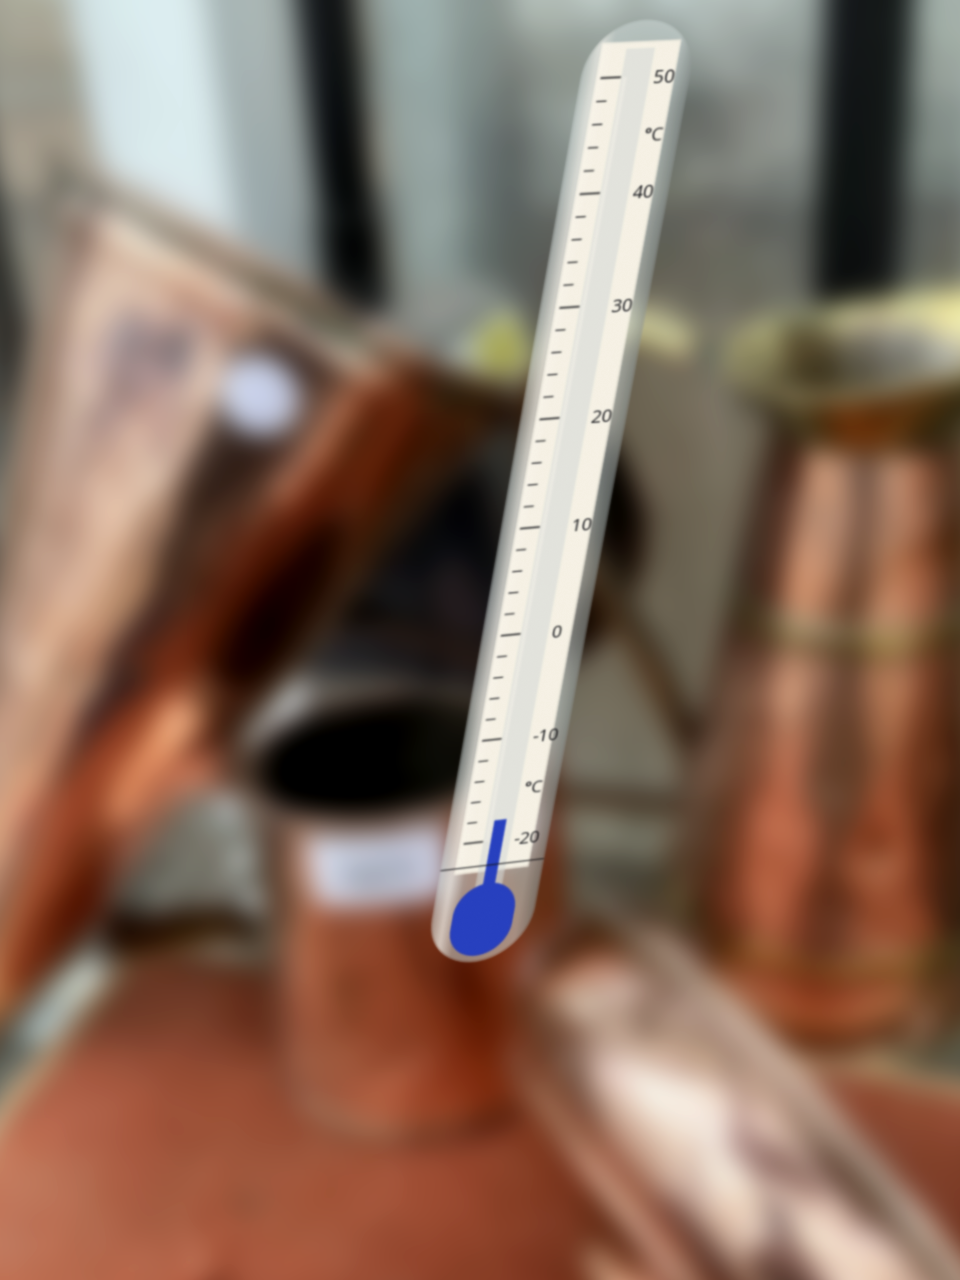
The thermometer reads -18 °C
